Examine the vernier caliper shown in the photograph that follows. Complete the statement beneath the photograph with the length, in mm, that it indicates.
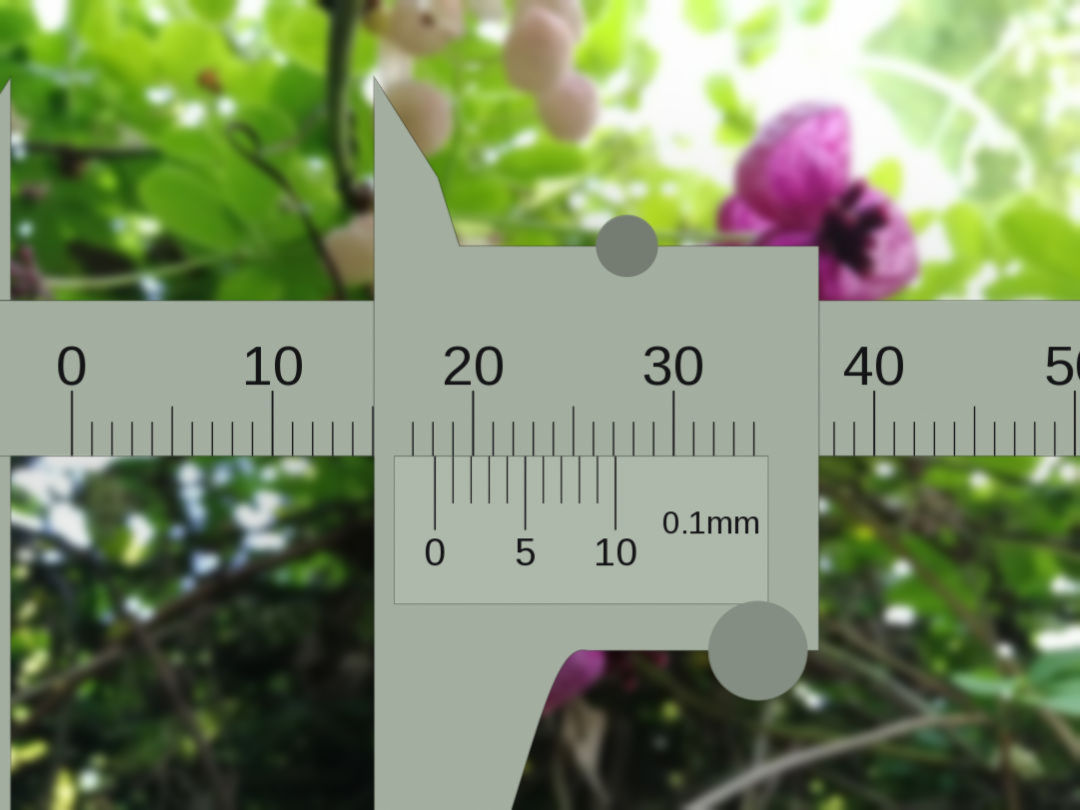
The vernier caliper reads 18.1 mm
